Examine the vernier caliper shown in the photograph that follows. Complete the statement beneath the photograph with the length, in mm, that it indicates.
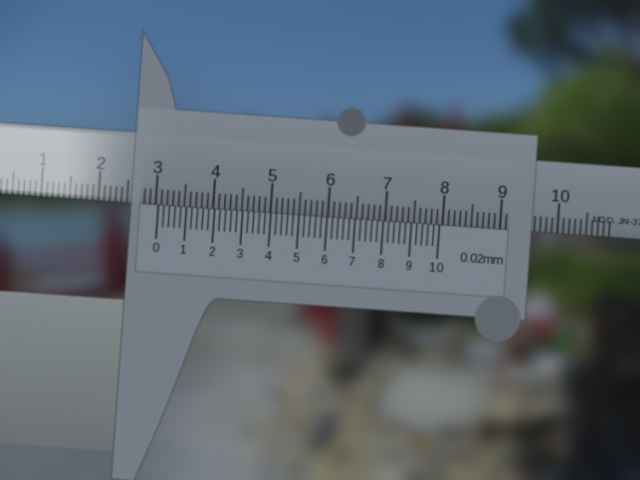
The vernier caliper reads 30.5 mm
